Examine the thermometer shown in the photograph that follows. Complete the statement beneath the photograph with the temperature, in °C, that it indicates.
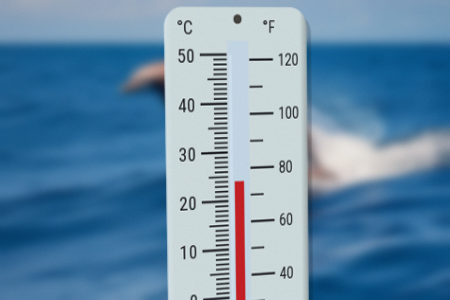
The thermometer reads 24 °C
